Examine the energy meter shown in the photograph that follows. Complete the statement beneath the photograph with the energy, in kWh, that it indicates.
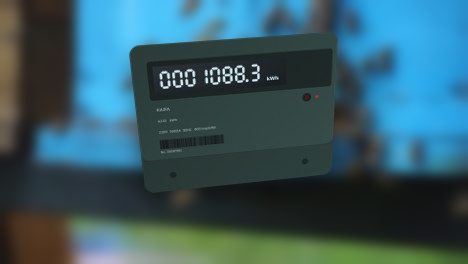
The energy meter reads 1088.3 kWh
